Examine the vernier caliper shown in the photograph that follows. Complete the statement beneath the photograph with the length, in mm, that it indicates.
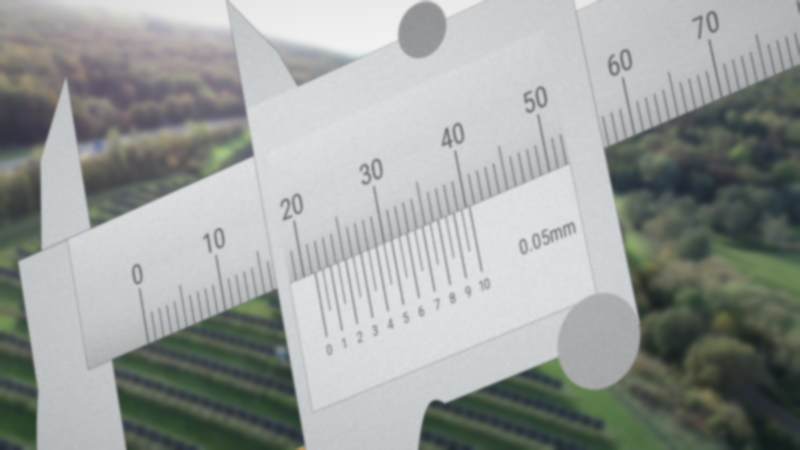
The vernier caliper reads 21.4 mm
